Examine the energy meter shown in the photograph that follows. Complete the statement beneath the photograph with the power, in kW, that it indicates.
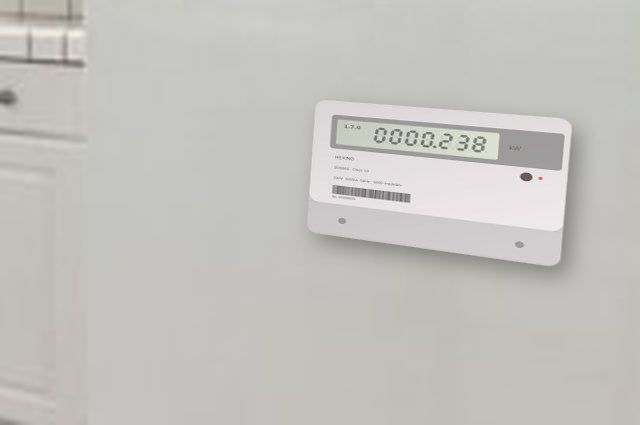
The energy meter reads 0.238 kW
